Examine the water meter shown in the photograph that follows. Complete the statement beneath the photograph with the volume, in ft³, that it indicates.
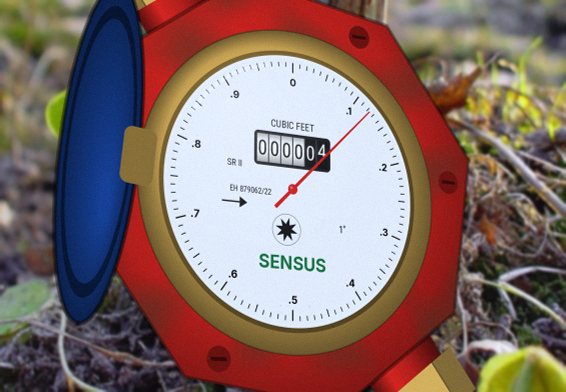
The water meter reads 4.12 ft³
